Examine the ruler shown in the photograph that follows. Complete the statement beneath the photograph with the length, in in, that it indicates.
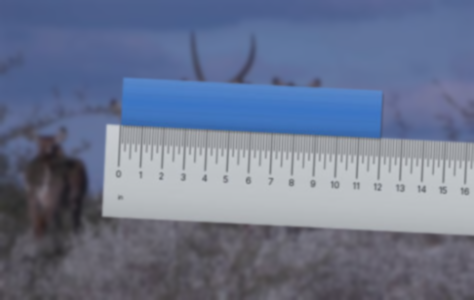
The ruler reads 12 in
